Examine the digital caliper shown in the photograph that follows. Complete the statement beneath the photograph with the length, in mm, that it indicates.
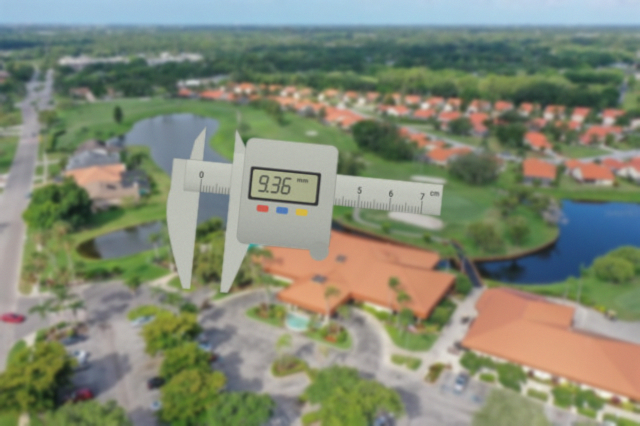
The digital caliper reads 9.36 mm
